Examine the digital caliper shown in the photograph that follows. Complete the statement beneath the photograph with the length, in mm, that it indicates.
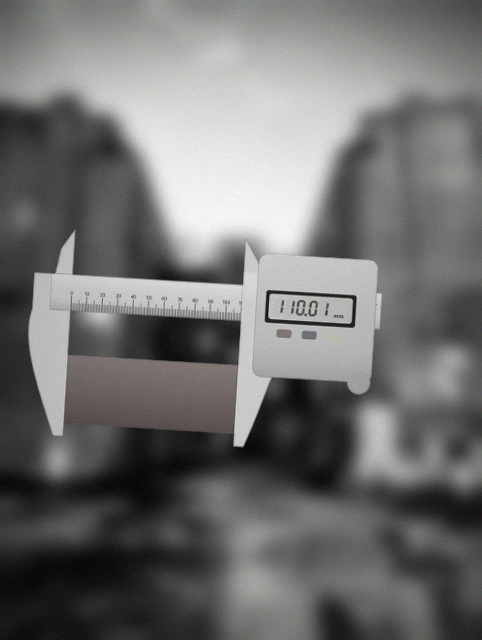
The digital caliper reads 110.01 mm
